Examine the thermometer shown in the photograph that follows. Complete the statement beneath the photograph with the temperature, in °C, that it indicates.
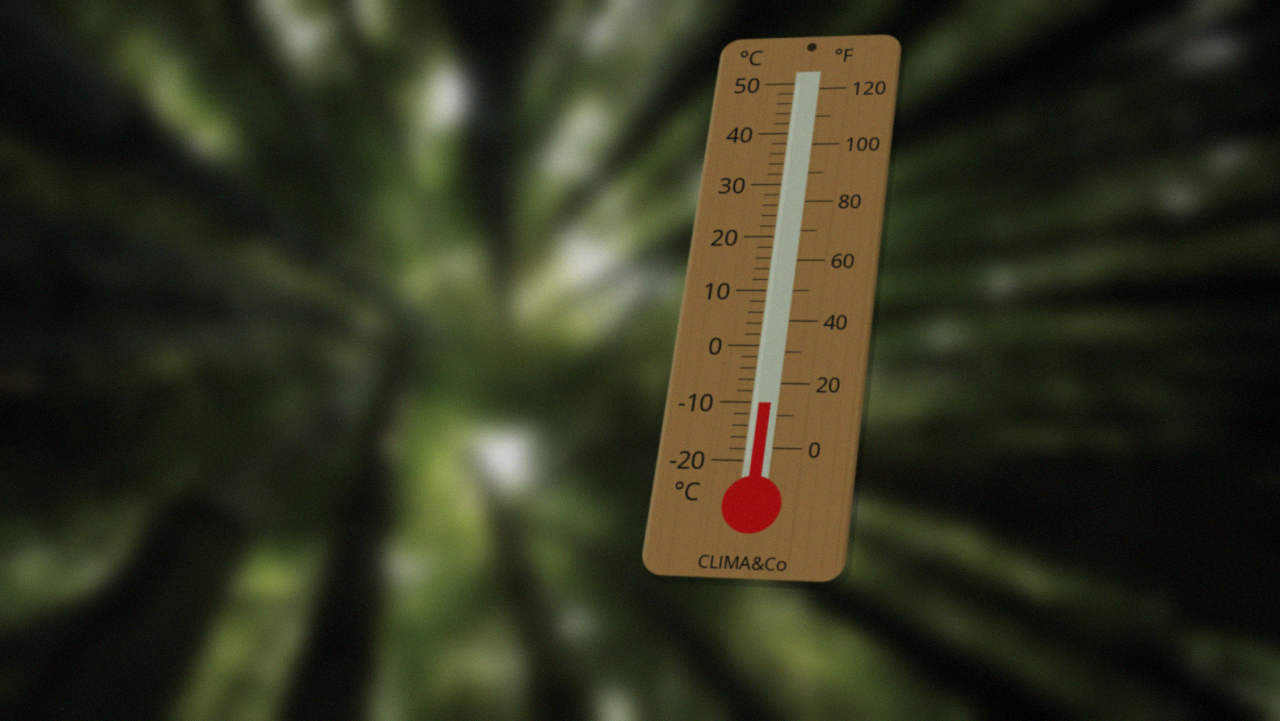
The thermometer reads -10 °C
